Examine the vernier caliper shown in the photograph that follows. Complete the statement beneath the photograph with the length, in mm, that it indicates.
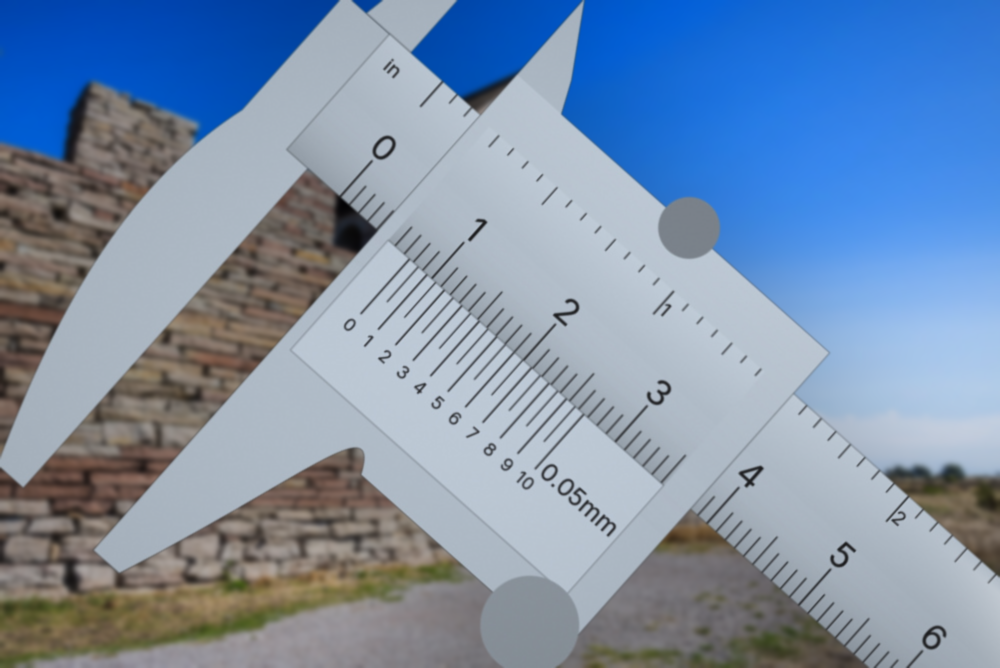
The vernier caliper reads 7.6 mm
